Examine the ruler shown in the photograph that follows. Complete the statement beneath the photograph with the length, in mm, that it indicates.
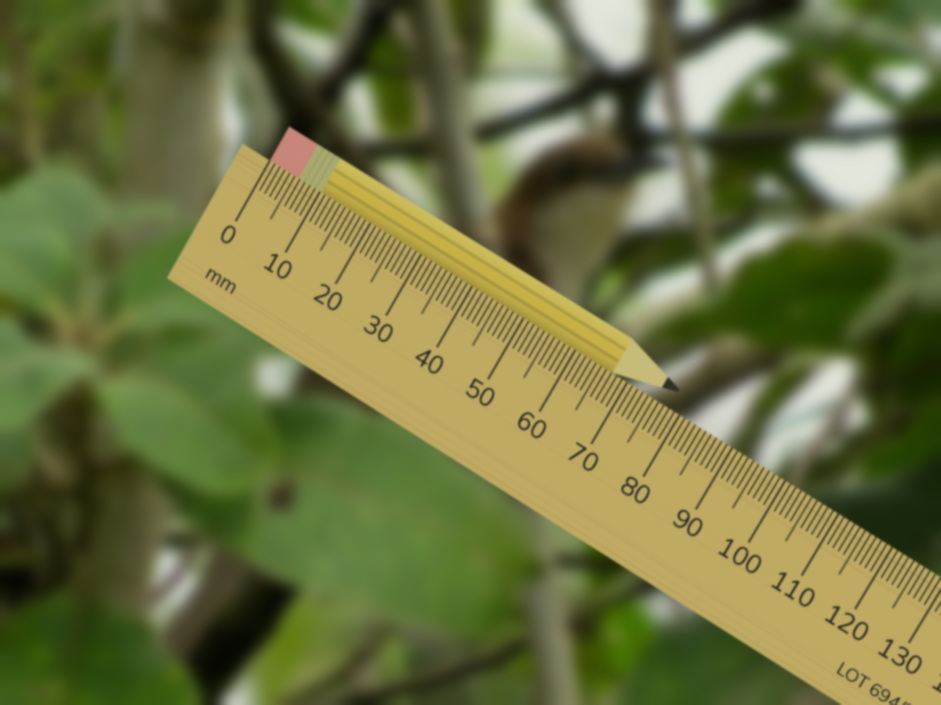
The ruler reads 78 mm
